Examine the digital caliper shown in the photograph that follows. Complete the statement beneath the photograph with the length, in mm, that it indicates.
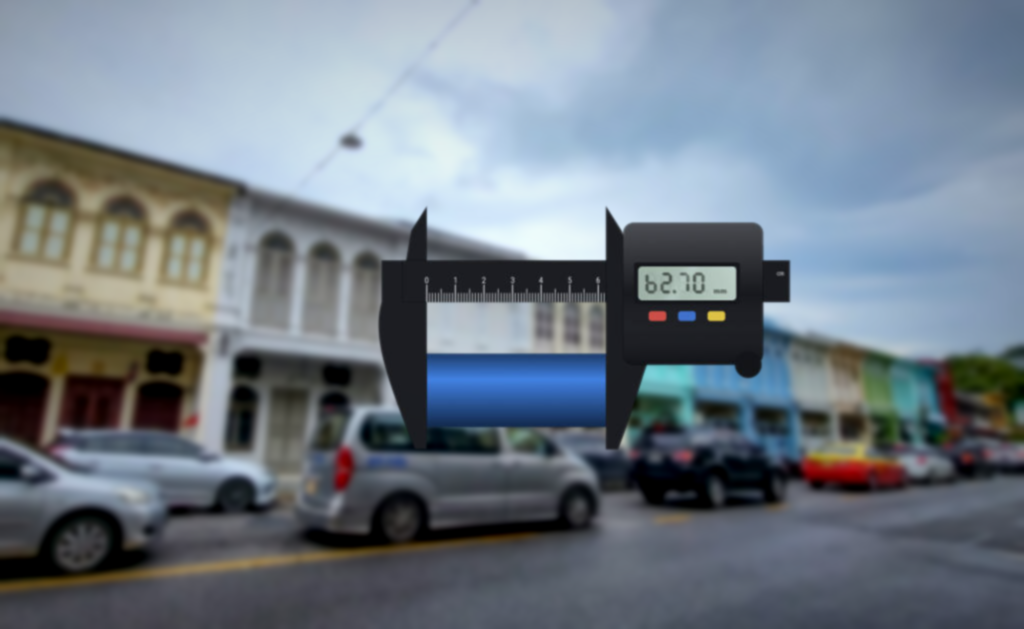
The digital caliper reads 62.70 mm
